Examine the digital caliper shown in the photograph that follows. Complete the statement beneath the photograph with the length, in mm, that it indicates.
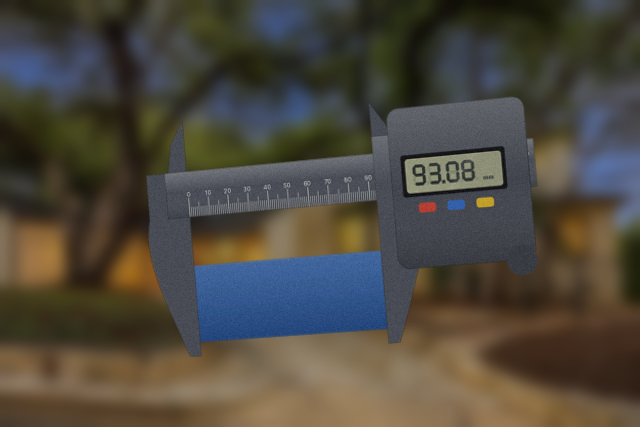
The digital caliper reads 93.08 mm
